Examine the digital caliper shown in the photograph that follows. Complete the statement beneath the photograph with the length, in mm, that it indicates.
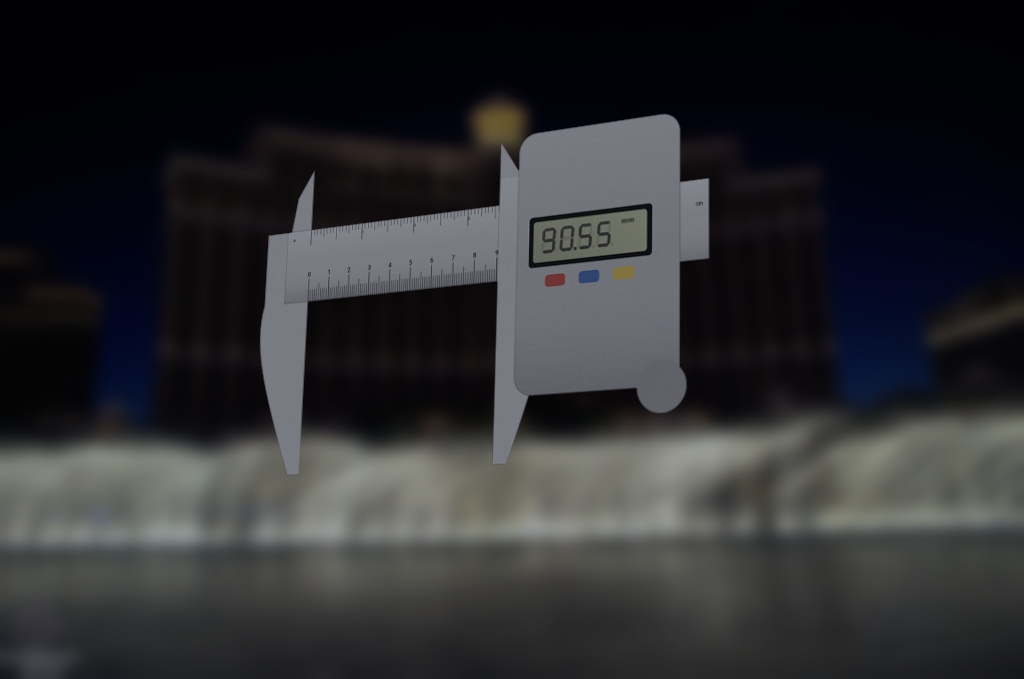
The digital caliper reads 90.55 mm
